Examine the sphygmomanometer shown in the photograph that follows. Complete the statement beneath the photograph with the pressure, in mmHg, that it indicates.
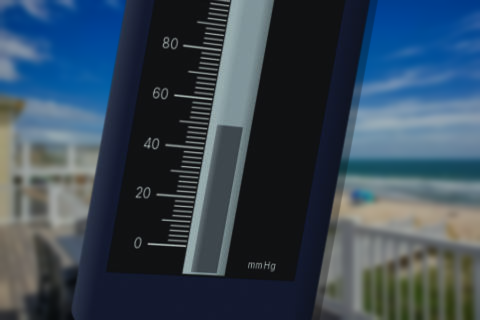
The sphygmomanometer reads 50 mmHg
